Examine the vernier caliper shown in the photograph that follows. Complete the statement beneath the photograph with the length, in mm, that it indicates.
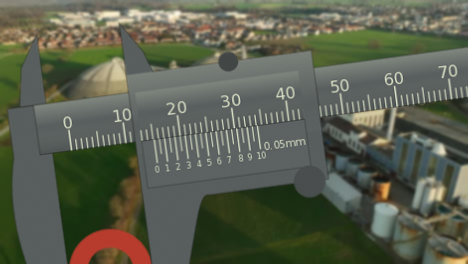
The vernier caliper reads 15.2 mm
